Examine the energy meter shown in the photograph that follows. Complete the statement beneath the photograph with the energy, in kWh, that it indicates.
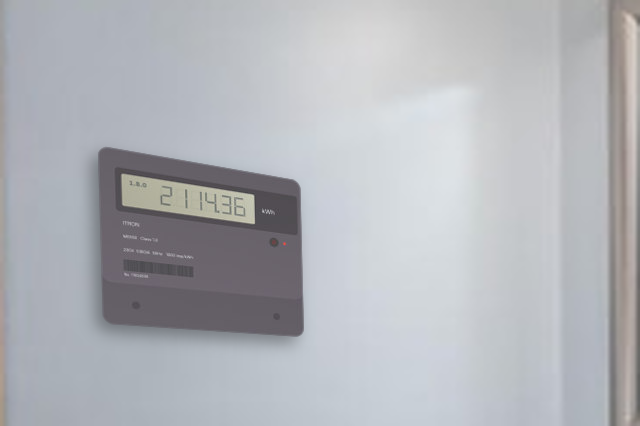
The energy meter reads 2114.36 kWh
